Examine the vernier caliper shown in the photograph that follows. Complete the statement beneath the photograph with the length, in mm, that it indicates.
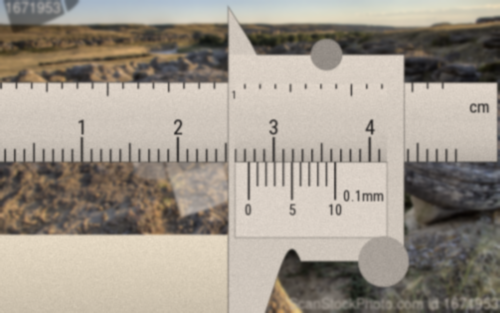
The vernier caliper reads 27.4 mm
